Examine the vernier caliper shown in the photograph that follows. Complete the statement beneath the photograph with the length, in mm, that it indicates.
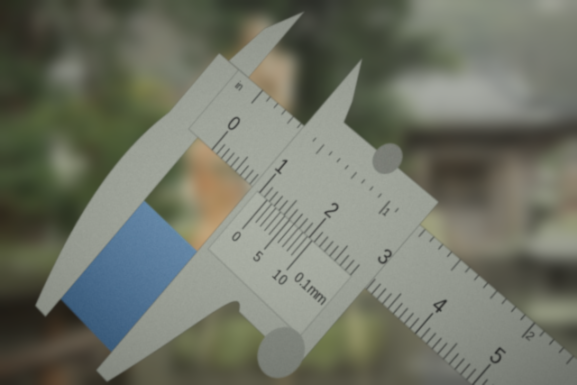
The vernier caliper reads 11.6 mm
